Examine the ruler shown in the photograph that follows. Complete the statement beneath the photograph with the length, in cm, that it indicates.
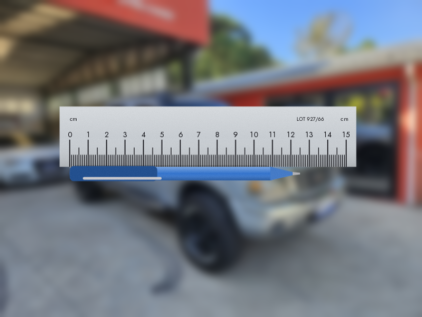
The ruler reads 12.5 cm
